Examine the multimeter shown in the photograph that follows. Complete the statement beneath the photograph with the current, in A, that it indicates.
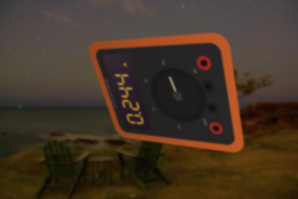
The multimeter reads 0.244 A
